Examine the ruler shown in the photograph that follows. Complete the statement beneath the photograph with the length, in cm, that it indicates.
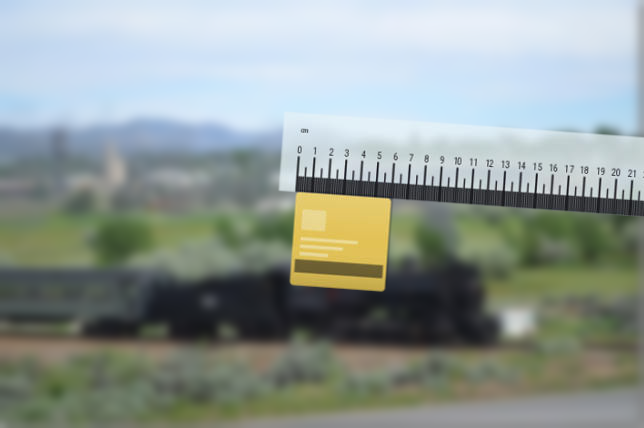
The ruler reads 6 cm
